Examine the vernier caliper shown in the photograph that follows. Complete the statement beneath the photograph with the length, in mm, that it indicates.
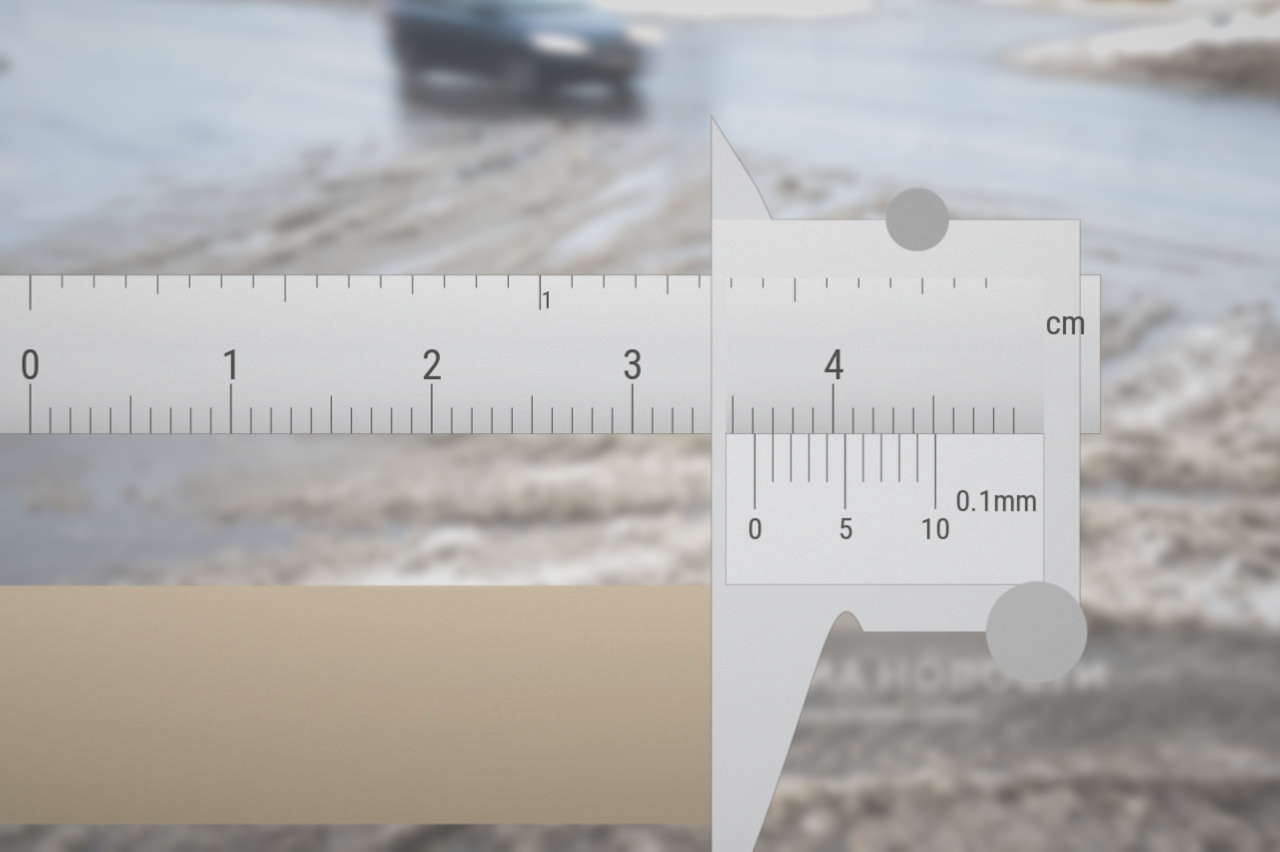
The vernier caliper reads 36.1 mm
